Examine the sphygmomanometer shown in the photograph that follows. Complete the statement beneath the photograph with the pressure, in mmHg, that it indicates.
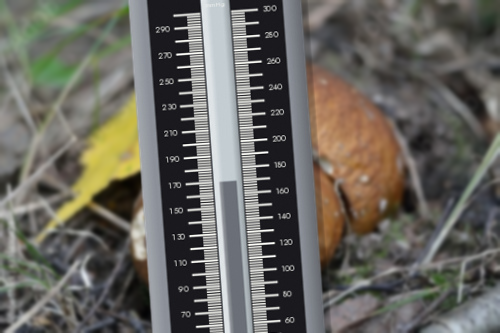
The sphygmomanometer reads 170 mmHg
